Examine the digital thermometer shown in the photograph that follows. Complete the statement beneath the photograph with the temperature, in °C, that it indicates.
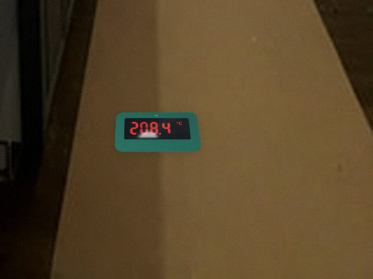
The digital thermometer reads 208.4 °C
